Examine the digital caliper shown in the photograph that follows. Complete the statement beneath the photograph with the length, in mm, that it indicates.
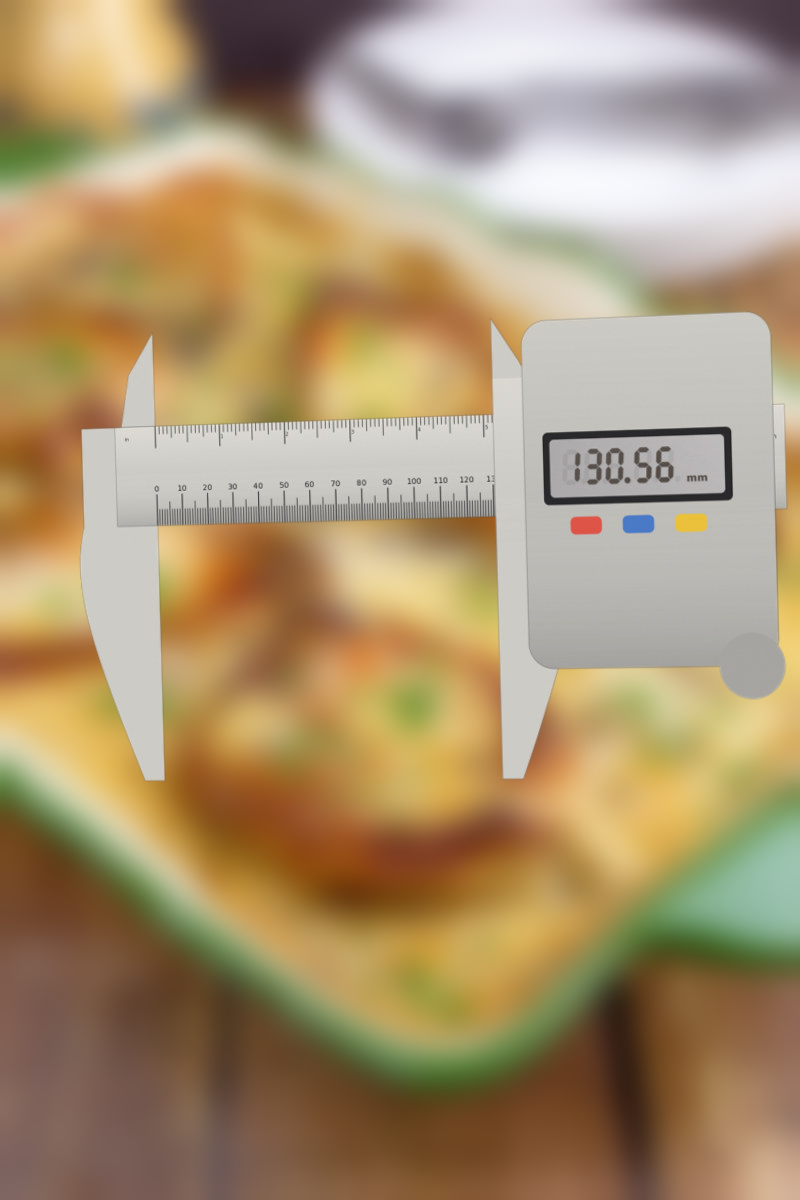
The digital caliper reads 130.56 mm
